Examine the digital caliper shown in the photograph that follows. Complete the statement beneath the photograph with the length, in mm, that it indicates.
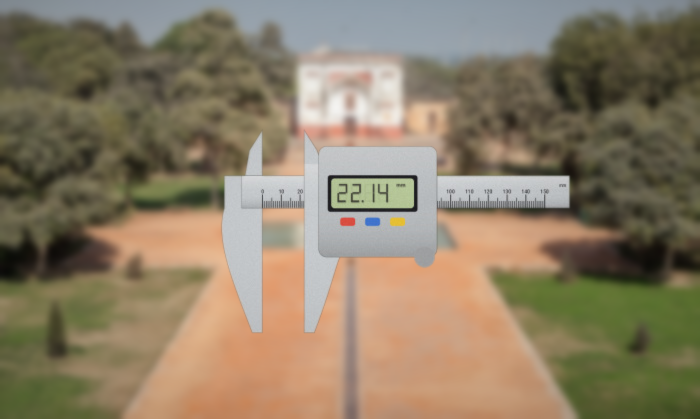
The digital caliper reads 22.14 mm
